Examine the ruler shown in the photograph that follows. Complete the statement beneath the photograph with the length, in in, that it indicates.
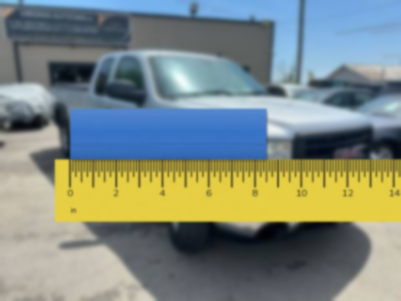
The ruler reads 8.5 in
